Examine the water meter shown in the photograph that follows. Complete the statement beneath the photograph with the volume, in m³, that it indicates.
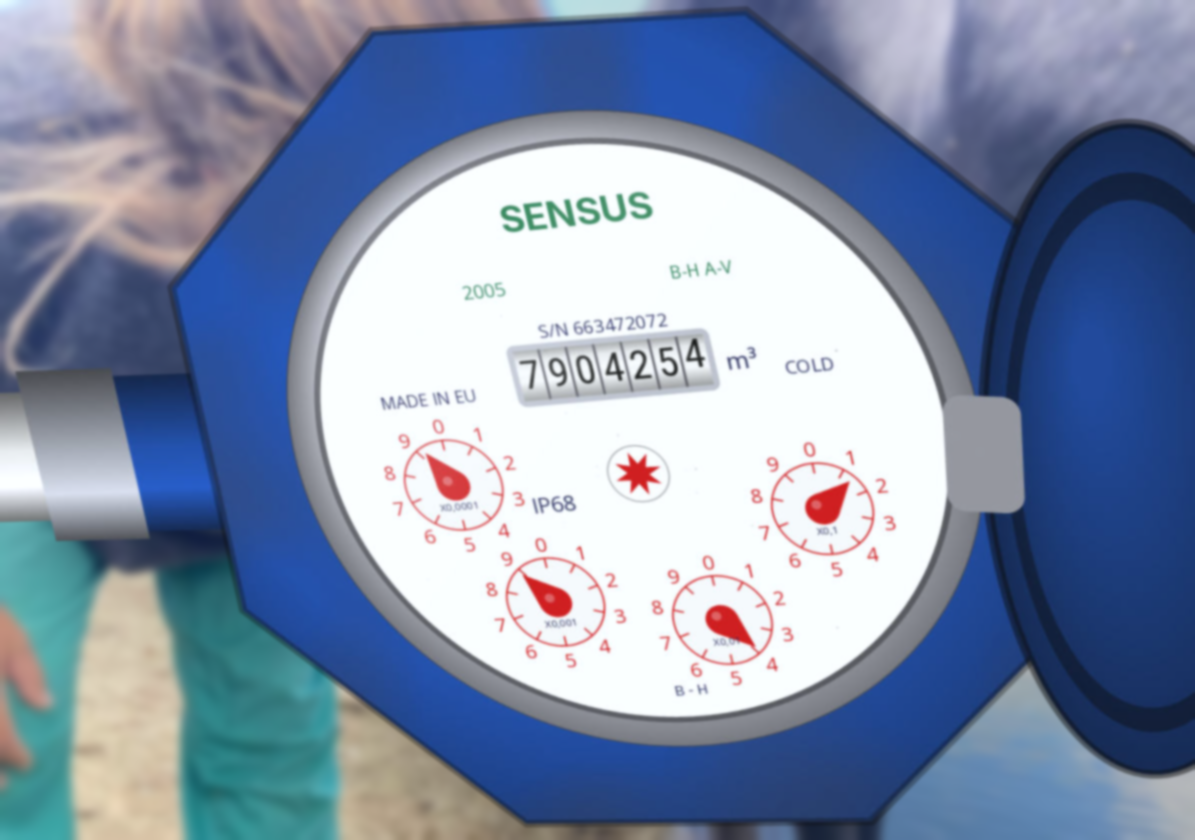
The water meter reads 7904254.1389 m³
